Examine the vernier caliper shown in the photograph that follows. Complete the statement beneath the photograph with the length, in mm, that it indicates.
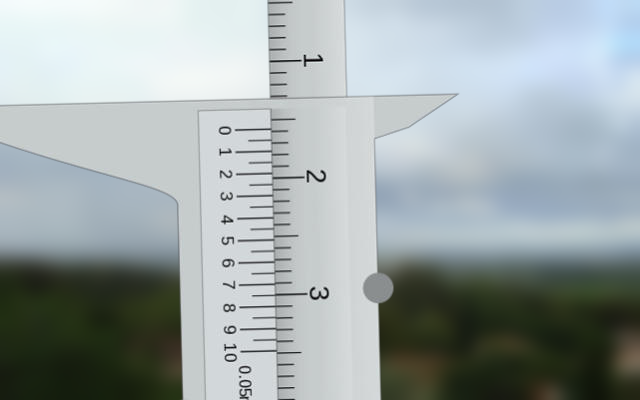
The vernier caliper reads 15.8 mm
